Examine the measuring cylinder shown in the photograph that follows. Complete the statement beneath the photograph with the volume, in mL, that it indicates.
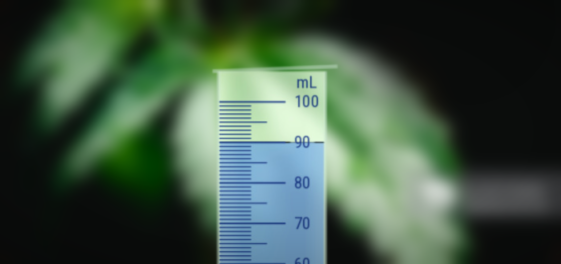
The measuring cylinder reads 90 mL
